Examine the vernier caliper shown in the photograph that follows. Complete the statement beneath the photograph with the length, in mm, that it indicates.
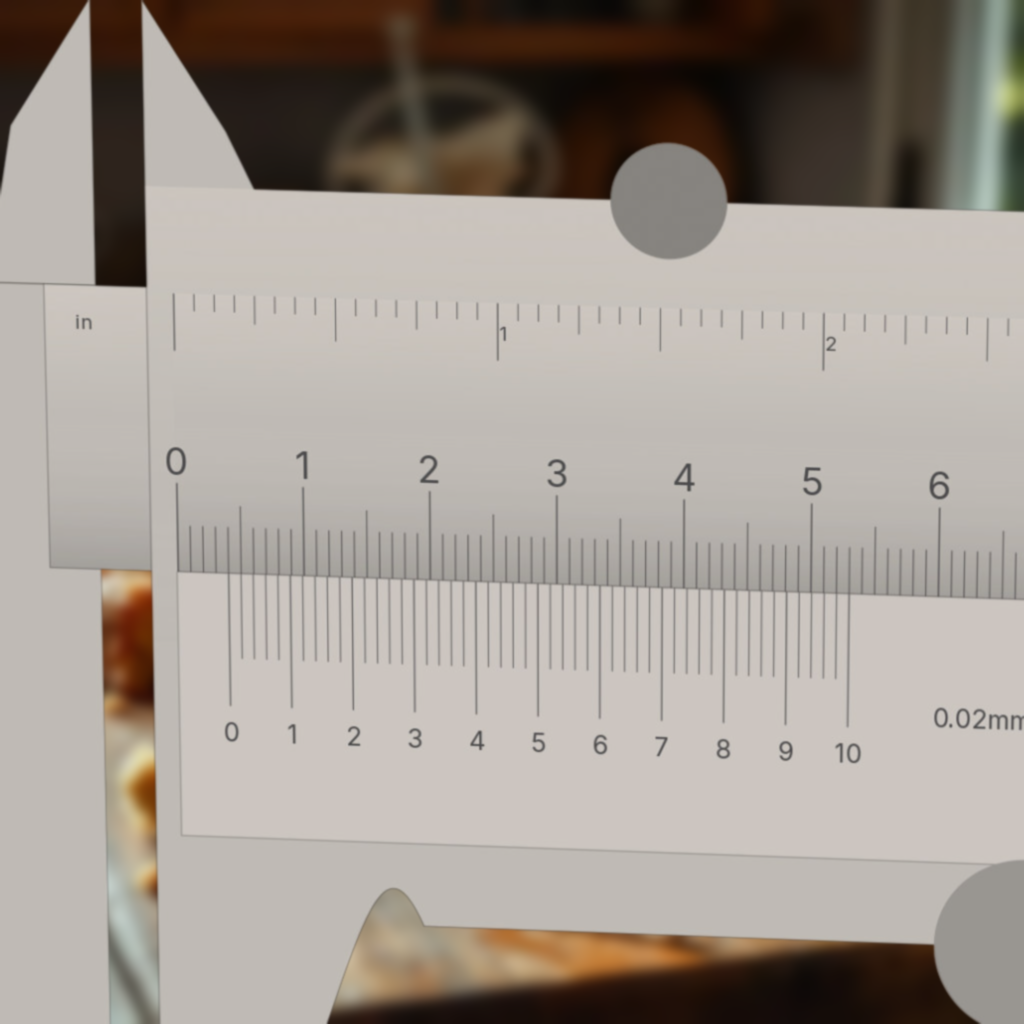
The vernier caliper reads 4.0 mm
